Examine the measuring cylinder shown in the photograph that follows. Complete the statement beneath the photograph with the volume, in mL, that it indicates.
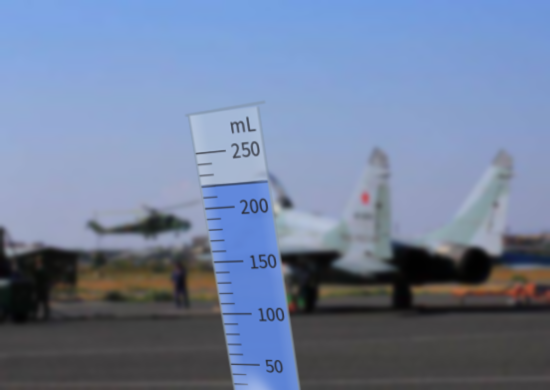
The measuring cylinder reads 220 mL
